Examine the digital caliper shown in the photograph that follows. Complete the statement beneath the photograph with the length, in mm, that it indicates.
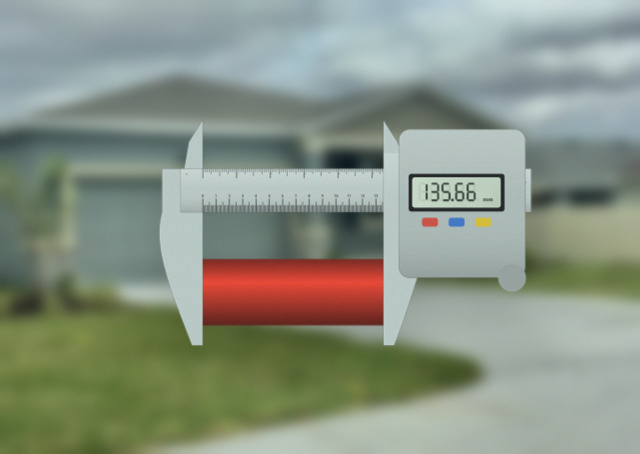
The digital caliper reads 135.66 mm
